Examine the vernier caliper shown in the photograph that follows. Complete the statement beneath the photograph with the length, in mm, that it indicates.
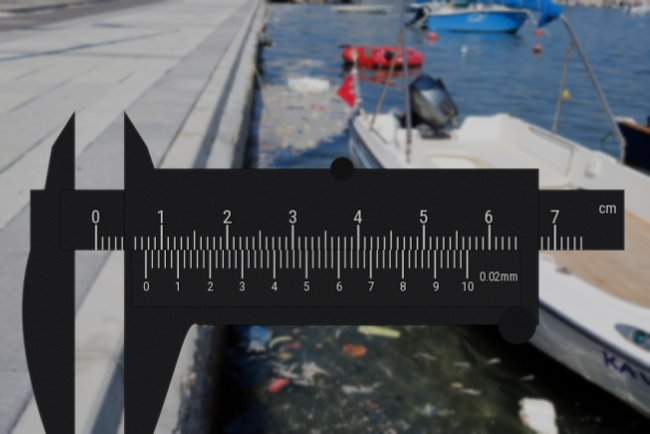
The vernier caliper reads 7.6 mm
